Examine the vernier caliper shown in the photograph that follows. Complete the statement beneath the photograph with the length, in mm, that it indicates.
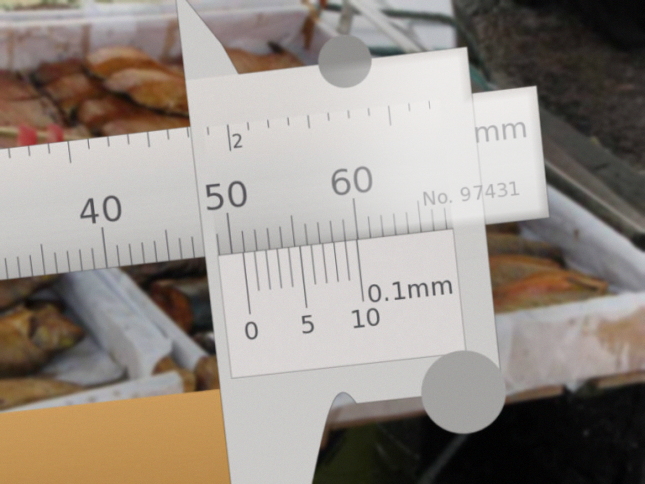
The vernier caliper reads 50.9 mm
